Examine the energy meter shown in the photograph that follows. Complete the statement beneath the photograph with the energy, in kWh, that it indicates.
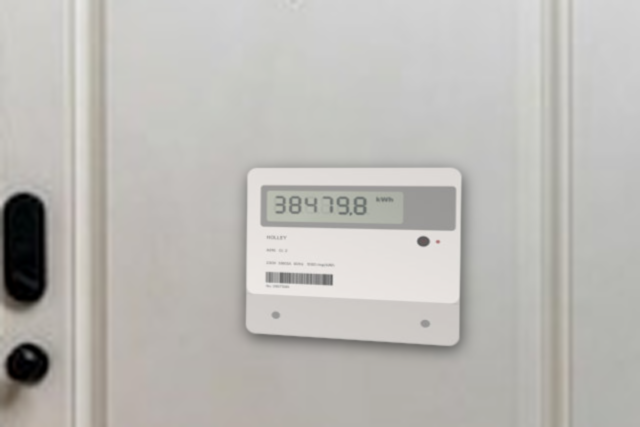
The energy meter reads 38479.8 kWh
